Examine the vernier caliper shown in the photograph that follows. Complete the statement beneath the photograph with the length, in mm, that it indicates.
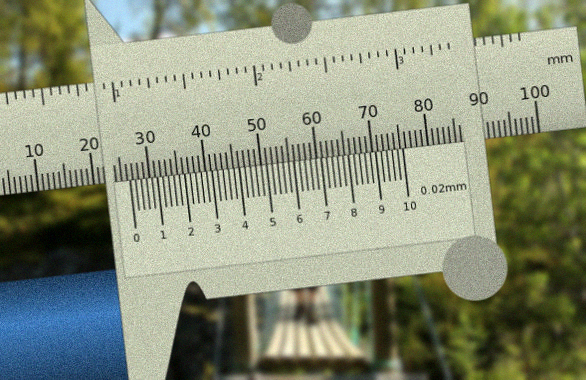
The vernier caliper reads 26.5 mm
